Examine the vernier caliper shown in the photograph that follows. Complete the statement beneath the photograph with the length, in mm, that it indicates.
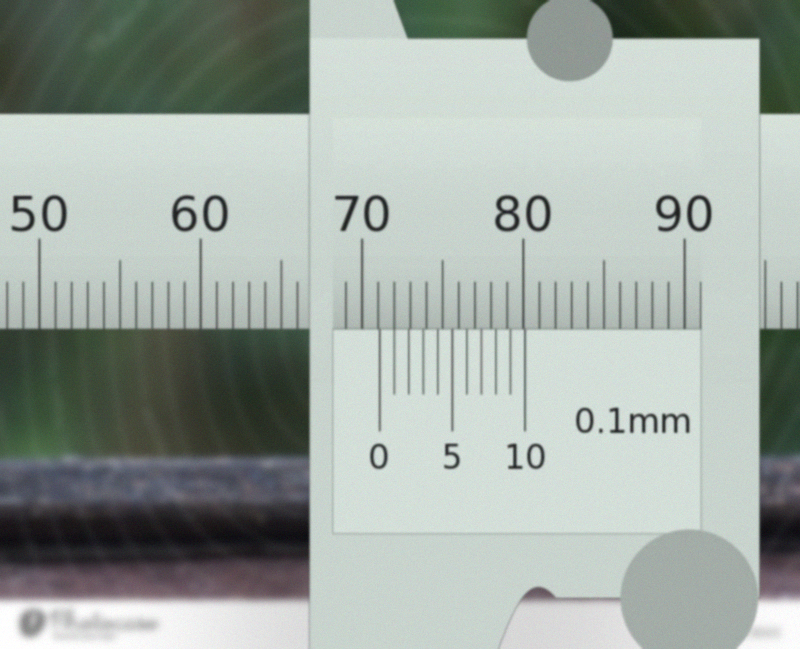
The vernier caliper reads 71.1 mm
